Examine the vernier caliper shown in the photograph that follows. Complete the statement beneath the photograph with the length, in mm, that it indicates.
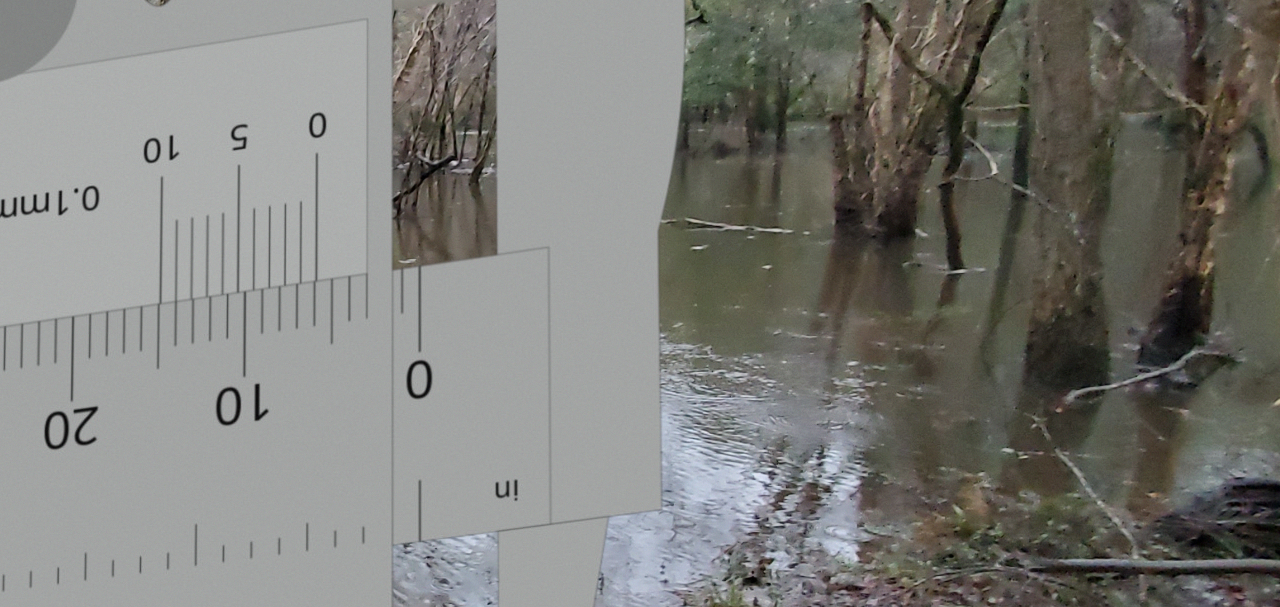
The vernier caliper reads 5.9 mm
